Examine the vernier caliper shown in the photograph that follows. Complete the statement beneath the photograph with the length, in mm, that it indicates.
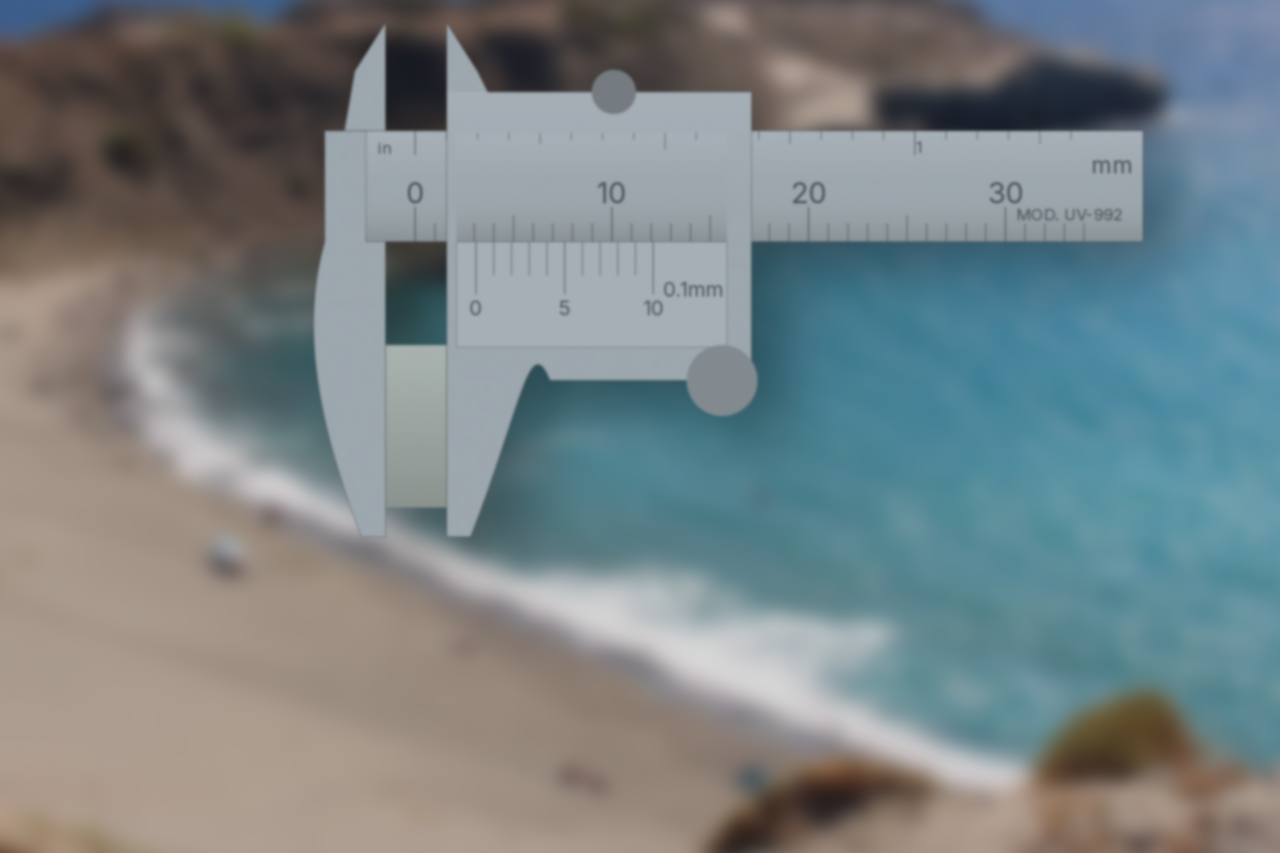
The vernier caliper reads 3.1 mm
